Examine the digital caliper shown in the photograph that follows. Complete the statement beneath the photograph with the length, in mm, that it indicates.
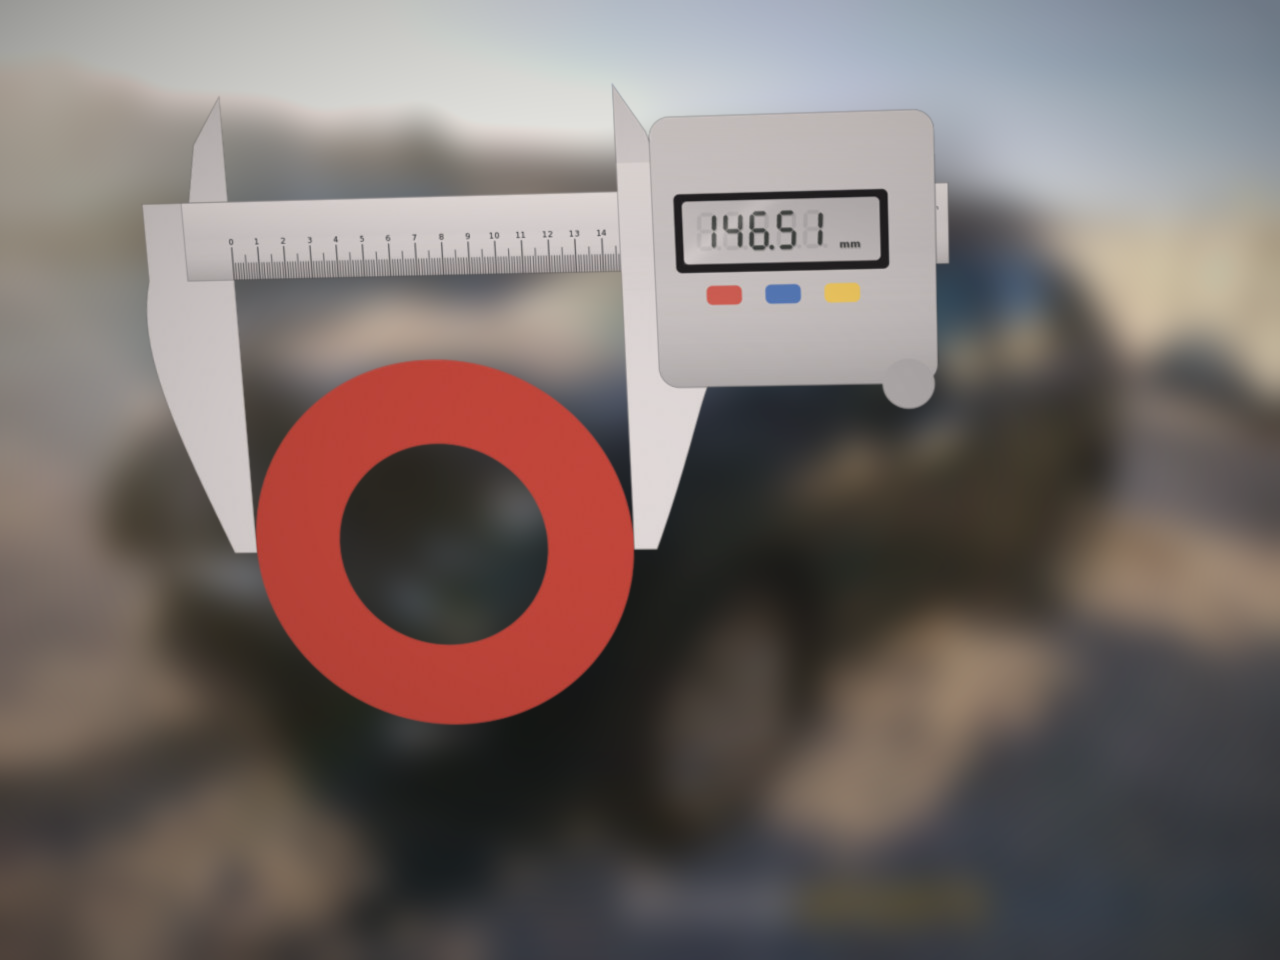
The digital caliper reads 146.51 mm
